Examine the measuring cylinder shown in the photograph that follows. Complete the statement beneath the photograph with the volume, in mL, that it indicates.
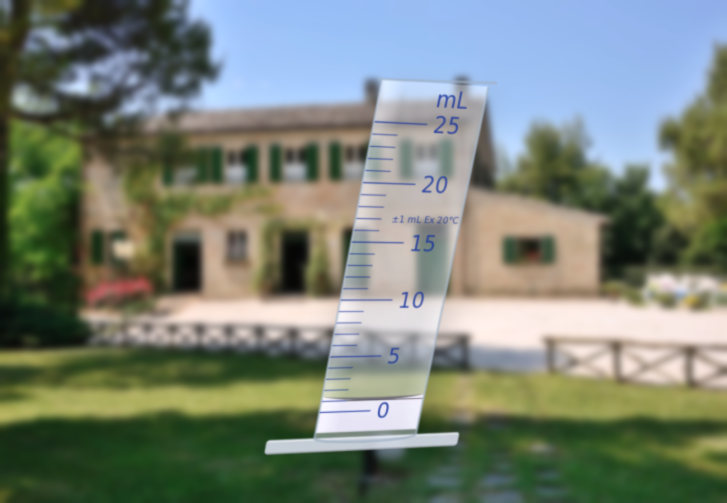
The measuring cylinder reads 1 mL
